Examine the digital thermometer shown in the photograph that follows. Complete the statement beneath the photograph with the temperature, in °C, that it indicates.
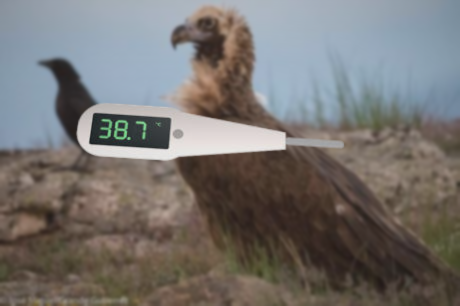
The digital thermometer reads 38.7 °C
